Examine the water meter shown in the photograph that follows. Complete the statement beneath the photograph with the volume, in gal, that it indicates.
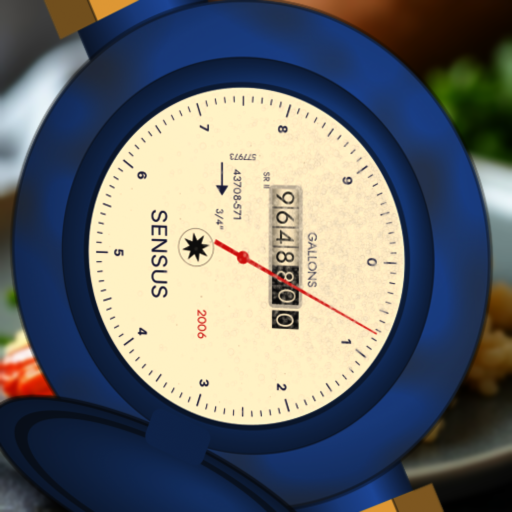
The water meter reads 9648800.7 gal
